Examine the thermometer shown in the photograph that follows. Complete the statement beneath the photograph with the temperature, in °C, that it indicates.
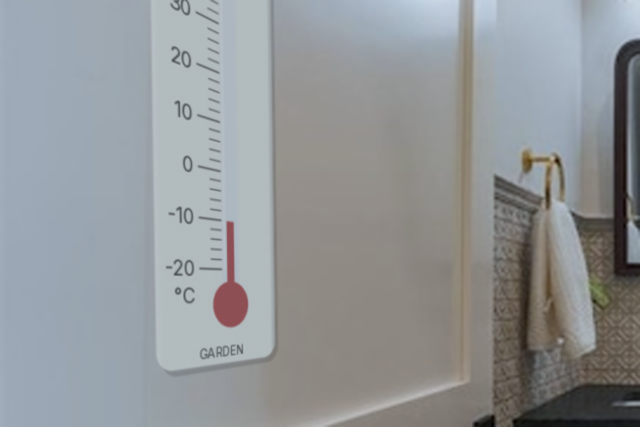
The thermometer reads -10 °C
